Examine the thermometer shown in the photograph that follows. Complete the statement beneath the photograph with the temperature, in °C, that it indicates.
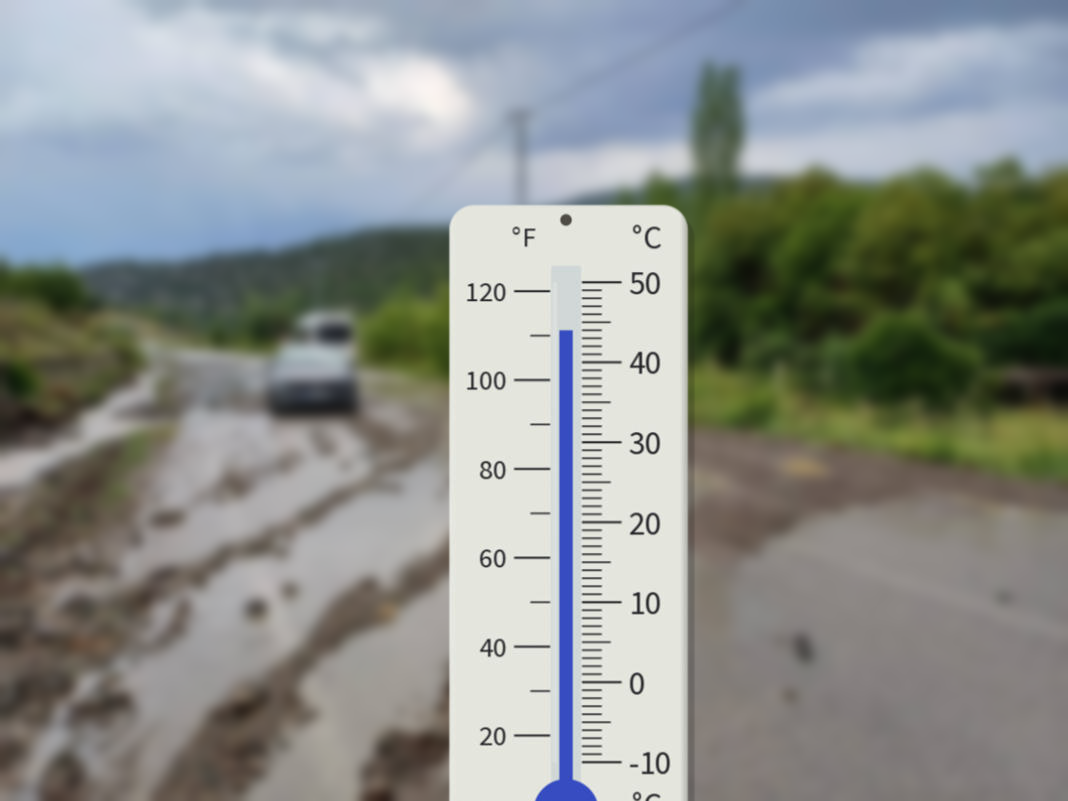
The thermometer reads 44 °C
